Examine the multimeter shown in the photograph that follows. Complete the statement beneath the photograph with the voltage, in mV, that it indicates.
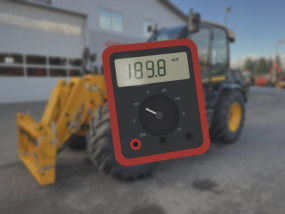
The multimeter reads 189.8 mV
